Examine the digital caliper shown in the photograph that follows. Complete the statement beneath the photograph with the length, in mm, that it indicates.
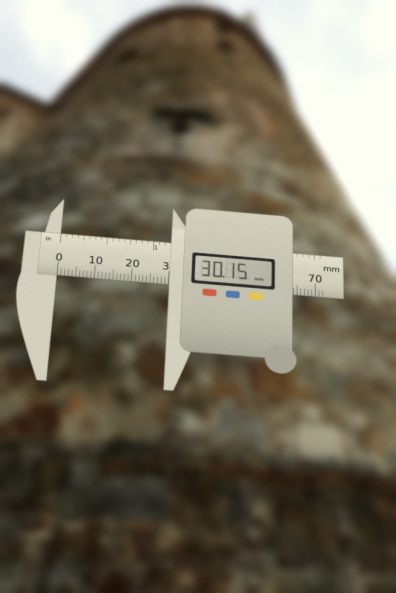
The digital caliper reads 30.15 mm
